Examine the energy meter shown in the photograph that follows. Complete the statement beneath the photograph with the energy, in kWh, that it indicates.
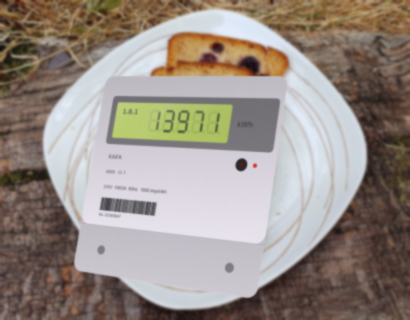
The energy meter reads 13971 kWh
